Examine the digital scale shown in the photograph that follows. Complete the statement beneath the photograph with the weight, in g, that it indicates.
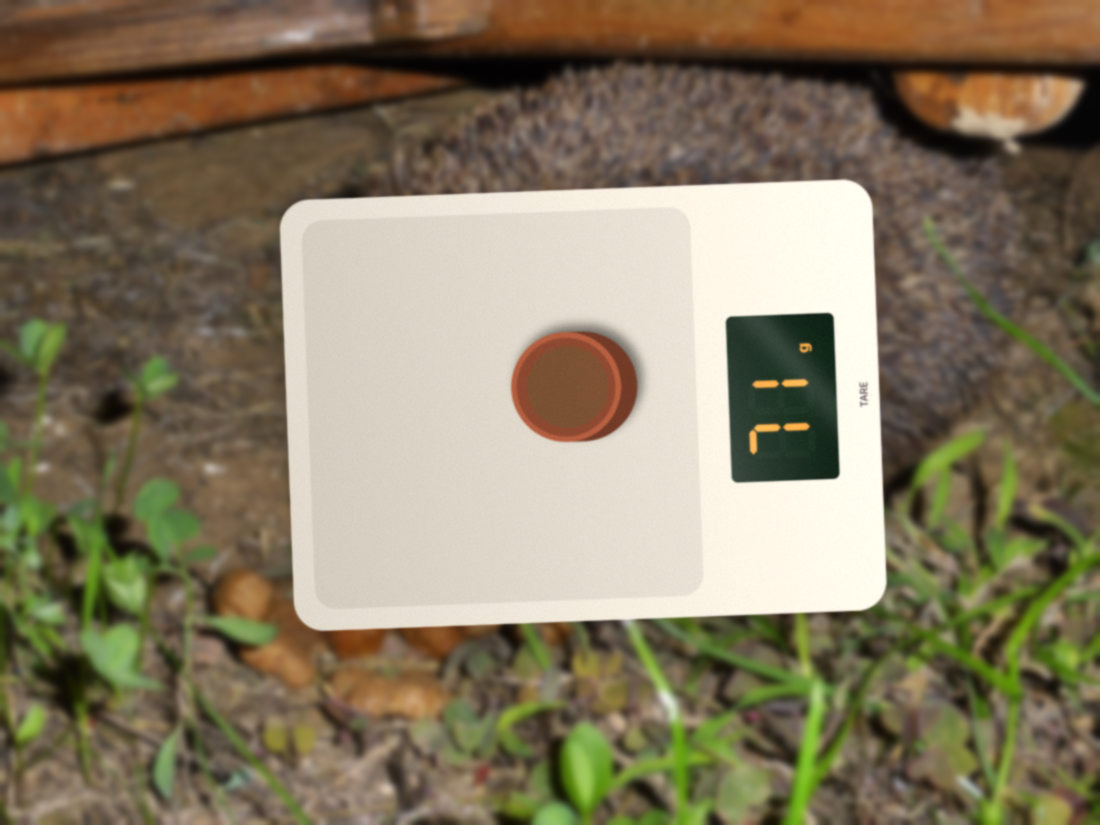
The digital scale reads 71 g
